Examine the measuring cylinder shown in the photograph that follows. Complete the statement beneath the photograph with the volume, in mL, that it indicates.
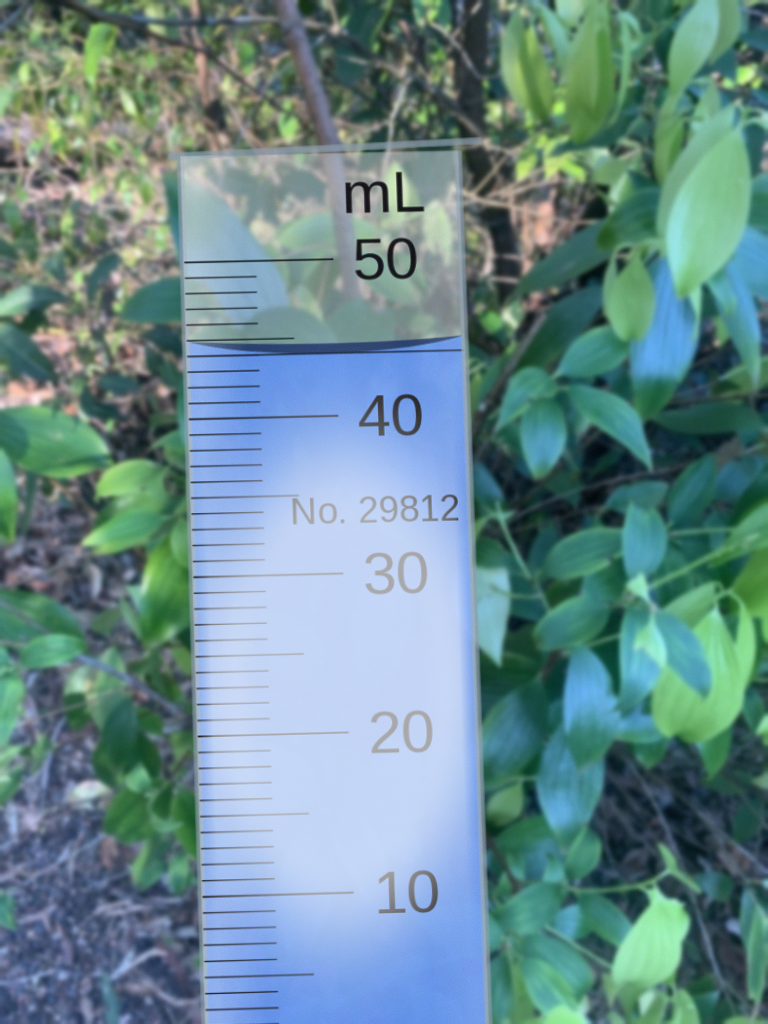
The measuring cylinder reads 44 mL
